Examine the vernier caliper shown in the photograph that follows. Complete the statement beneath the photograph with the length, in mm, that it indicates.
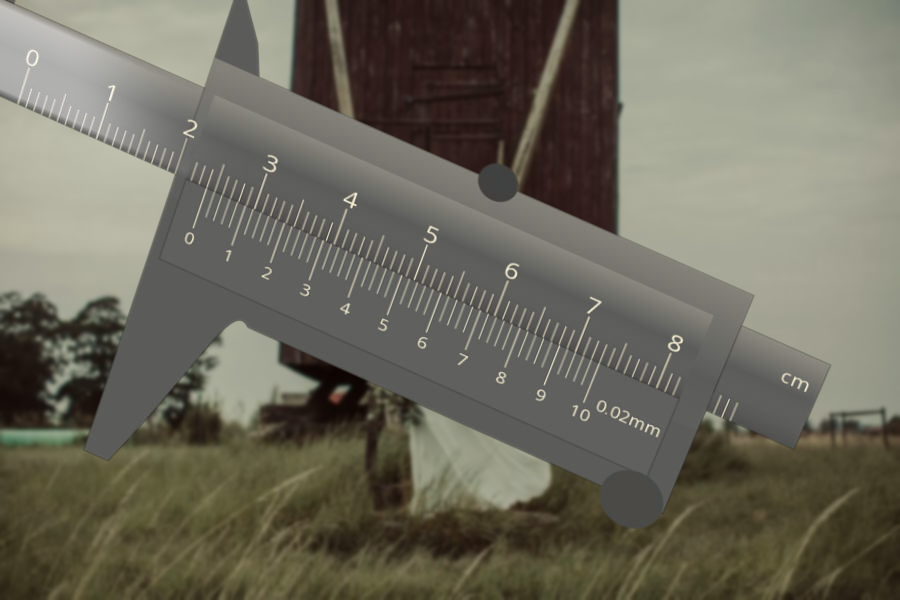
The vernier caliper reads 24.0 mm
